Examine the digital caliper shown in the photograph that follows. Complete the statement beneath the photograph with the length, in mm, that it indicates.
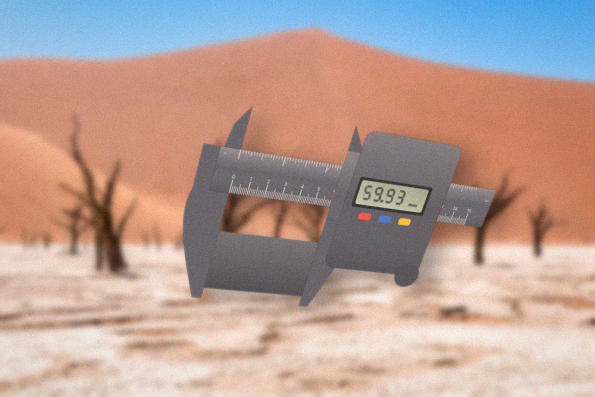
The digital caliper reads 59.93 mm
